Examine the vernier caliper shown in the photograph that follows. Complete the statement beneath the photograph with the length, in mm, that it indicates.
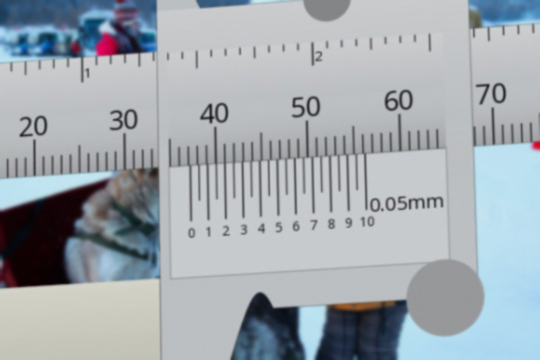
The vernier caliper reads 37.2 mm
